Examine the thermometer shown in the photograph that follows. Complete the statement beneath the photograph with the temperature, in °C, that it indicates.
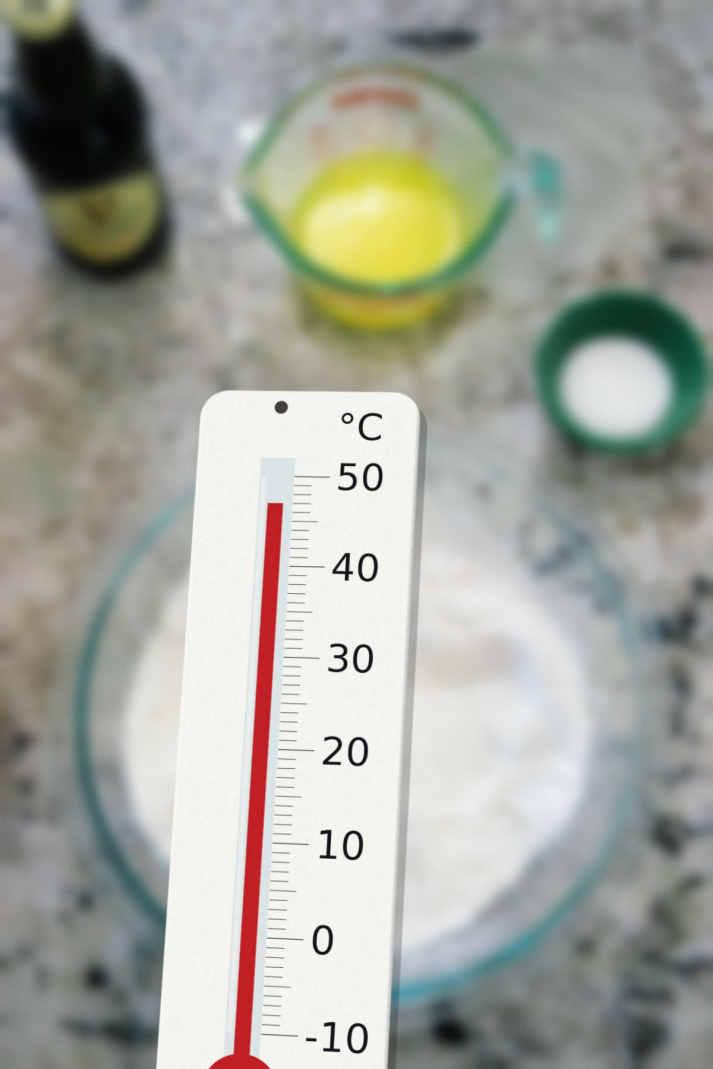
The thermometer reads 47 °C
